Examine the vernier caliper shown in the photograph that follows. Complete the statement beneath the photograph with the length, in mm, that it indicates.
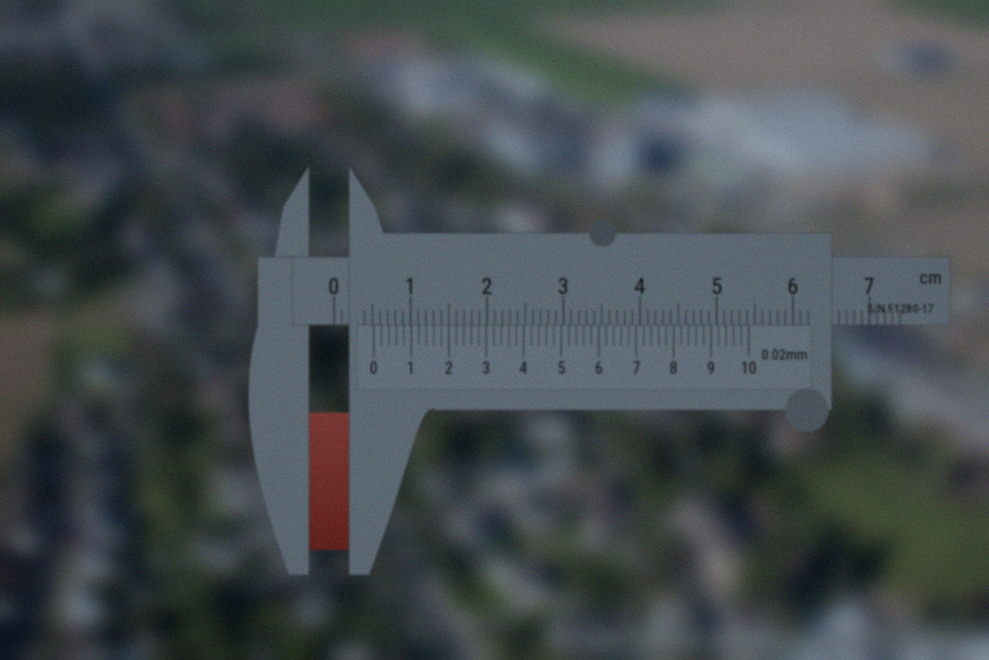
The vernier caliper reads 5.2 mm
